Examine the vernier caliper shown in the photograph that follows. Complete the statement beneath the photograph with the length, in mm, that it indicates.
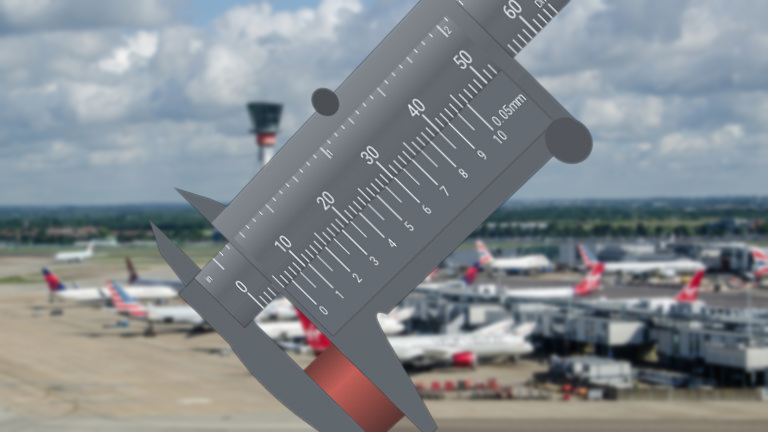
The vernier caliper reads 6.8 mm
